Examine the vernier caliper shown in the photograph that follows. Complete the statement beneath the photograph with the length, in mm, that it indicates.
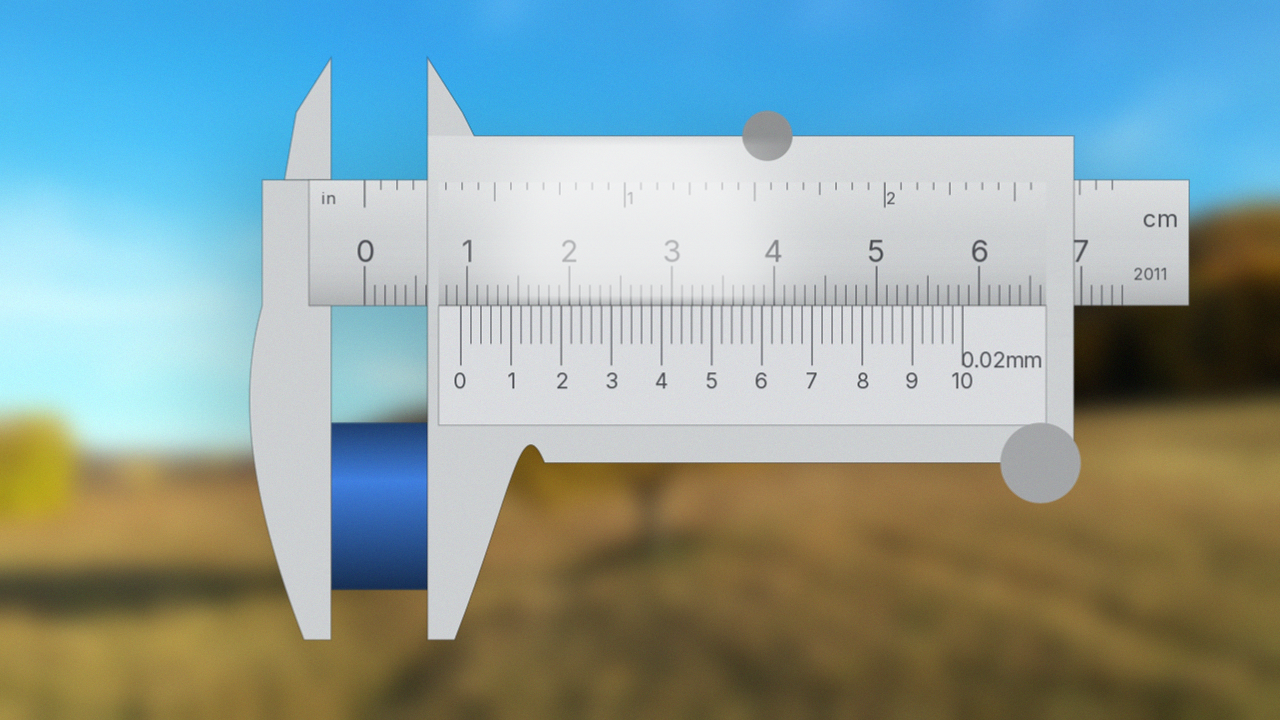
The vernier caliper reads 9.4 mm
